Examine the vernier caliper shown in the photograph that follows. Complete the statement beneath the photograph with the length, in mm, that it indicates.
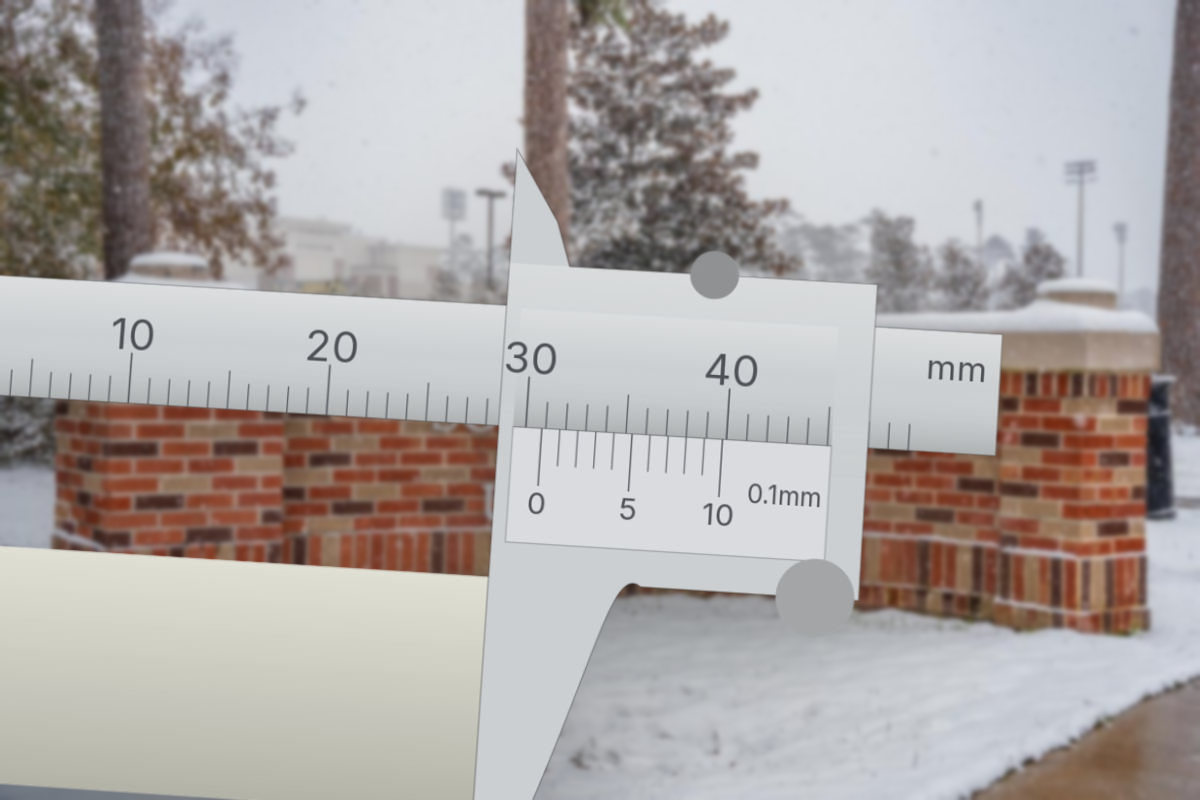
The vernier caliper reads 30.8 mm
